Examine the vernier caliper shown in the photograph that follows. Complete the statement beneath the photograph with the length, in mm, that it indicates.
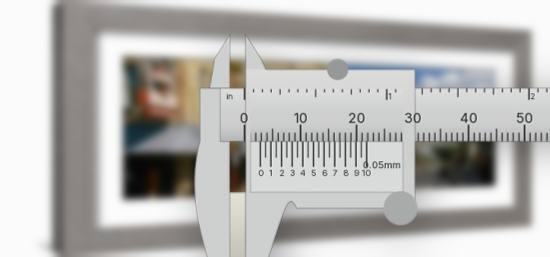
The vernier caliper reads 2.8 mm
